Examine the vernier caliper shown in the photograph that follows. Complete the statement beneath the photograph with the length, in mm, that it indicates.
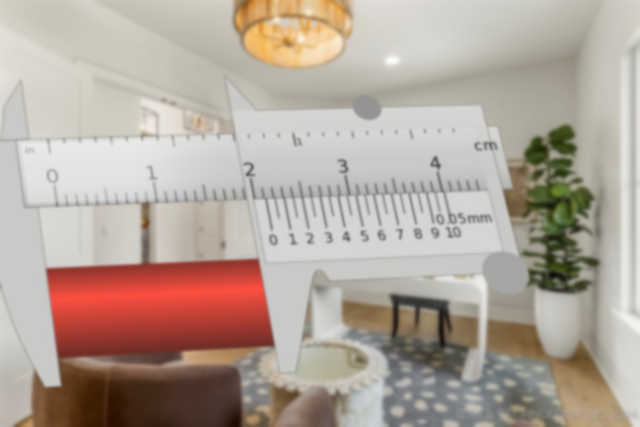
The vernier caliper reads 21.2 mm
